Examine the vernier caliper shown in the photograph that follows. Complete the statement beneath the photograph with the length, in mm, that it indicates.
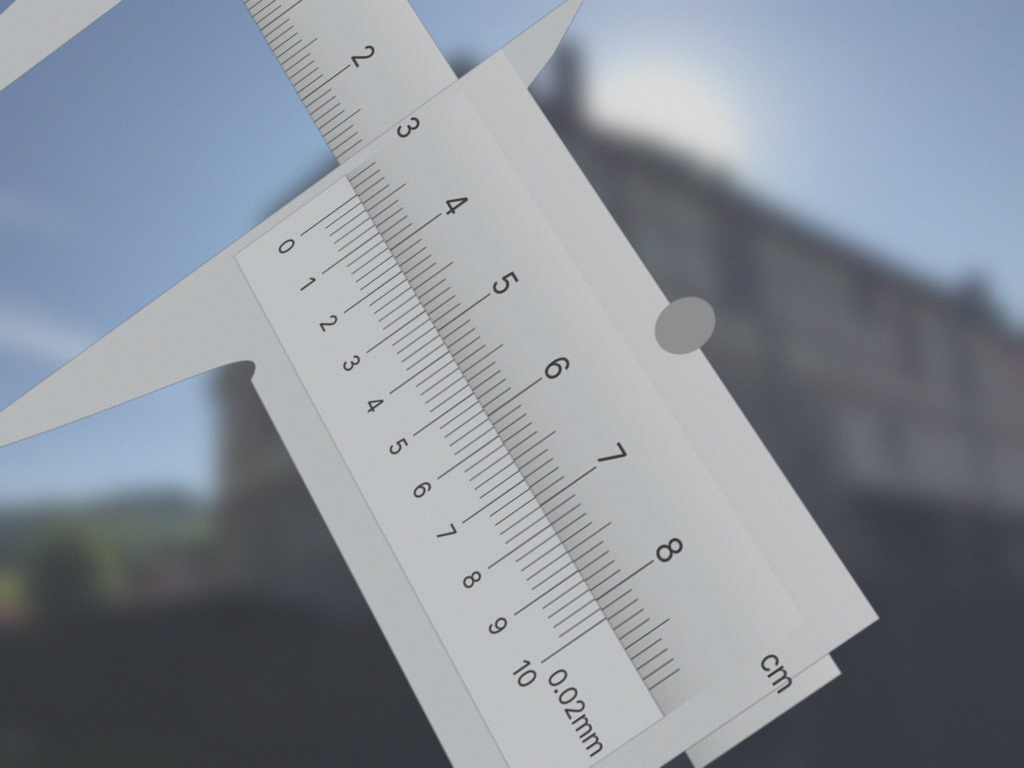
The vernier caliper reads 32.8 mm
